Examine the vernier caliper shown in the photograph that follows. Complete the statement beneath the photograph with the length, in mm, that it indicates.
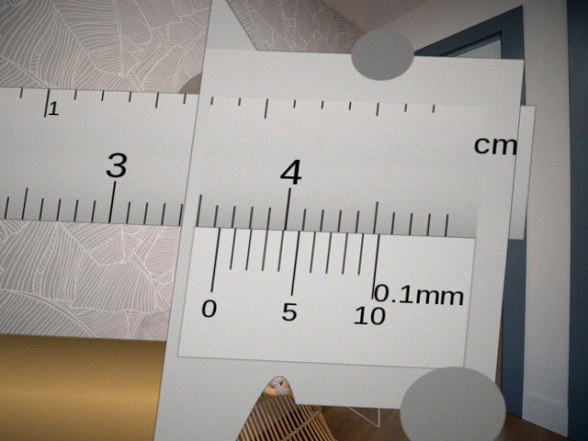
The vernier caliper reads 36.3 mm
